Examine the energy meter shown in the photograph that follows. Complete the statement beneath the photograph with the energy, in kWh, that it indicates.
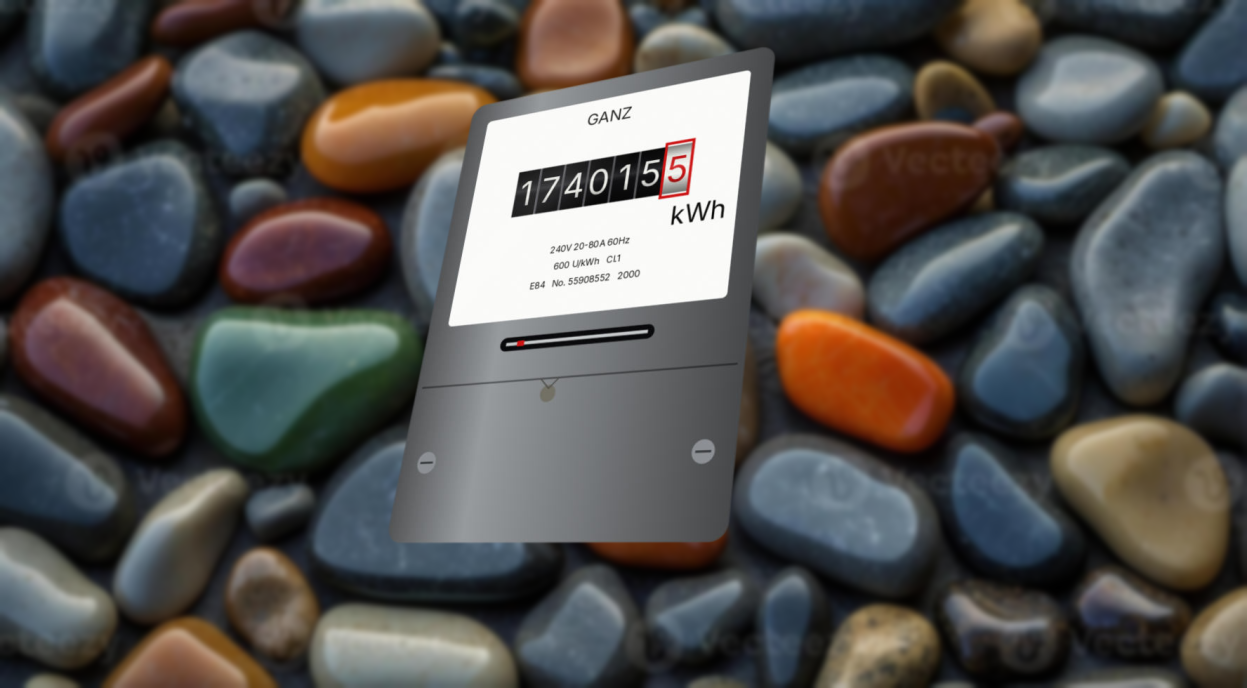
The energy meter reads 174015.5 kWh
